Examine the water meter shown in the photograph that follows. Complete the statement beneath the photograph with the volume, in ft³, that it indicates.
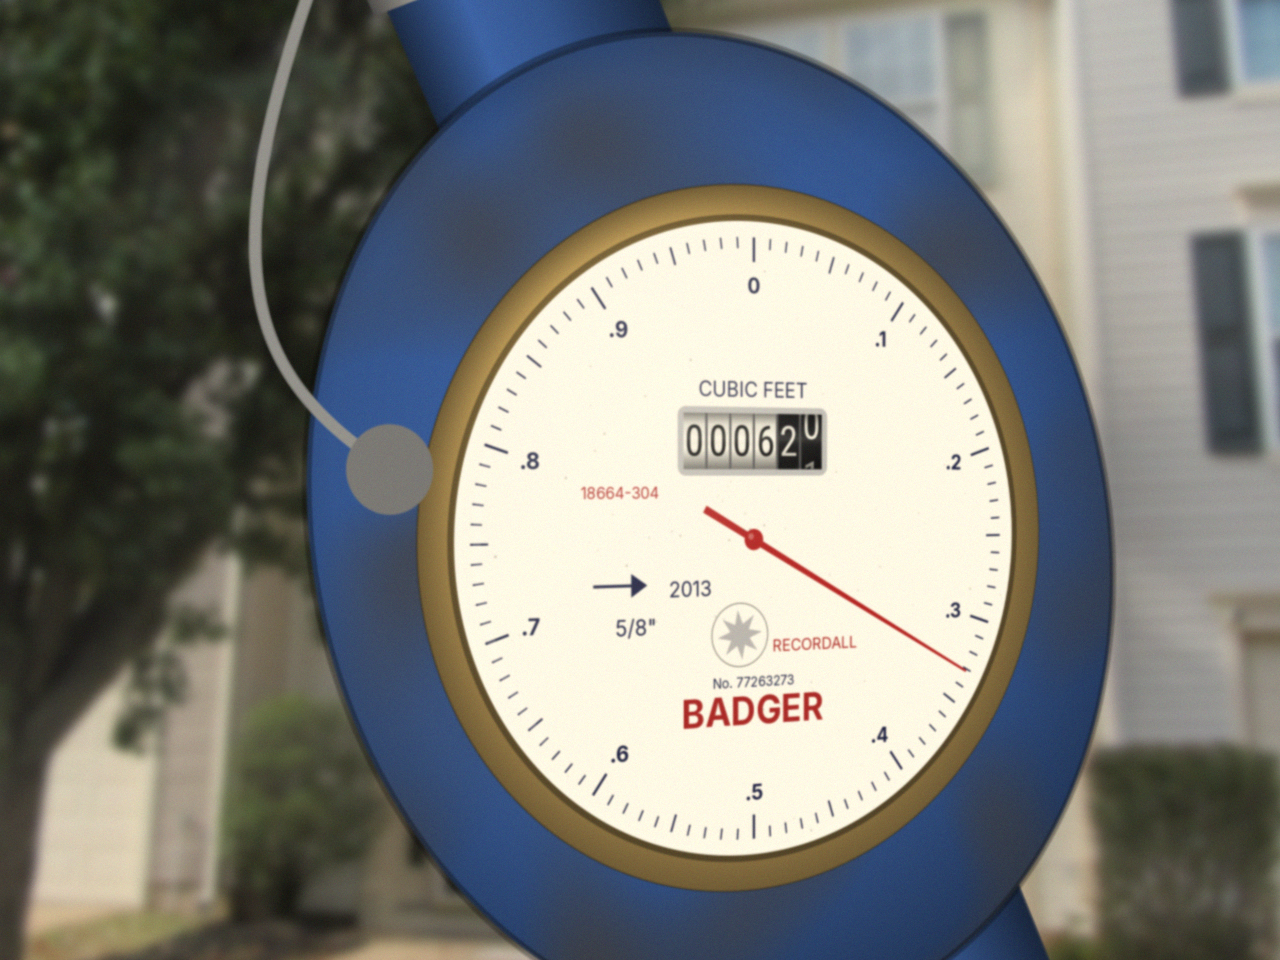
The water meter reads 620.33 ft³
